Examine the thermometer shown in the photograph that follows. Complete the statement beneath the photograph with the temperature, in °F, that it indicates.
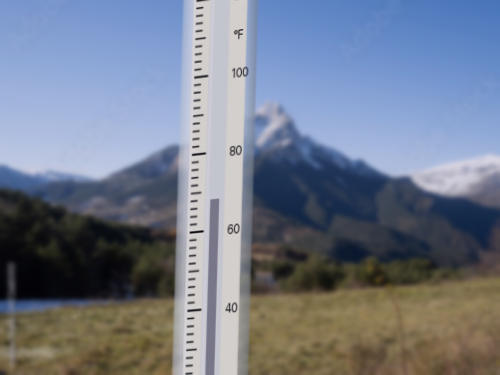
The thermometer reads 68 °F
